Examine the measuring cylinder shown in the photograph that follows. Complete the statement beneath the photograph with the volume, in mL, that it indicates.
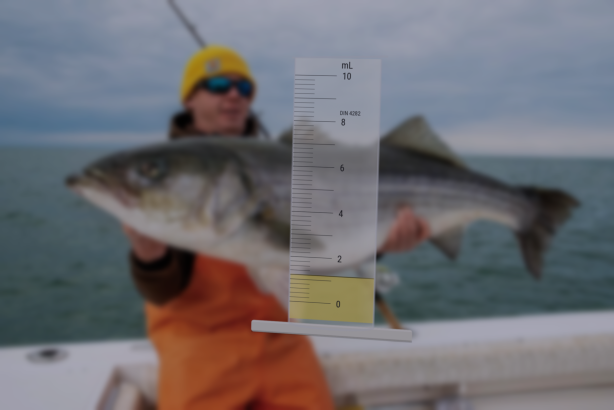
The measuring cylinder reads 1.2 mL
